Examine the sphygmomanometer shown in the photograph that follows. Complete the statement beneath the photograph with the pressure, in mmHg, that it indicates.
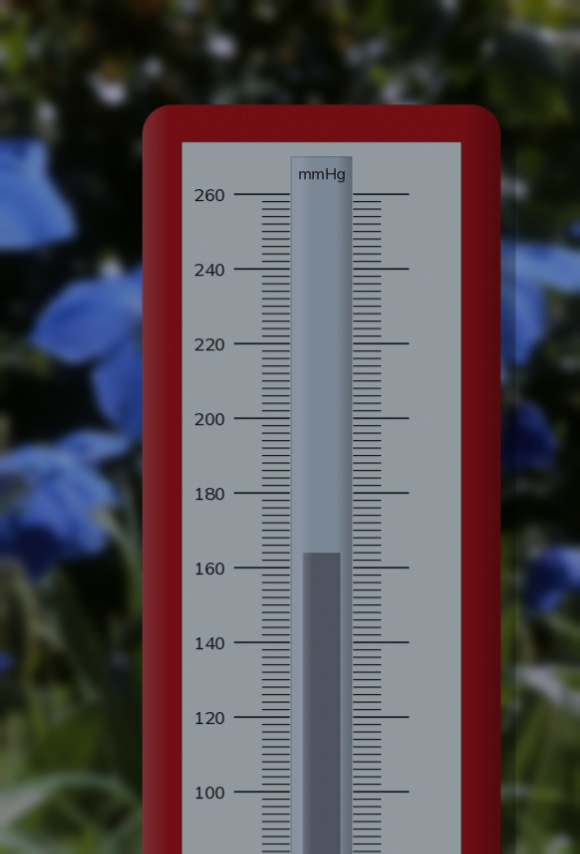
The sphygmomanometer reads 164 mmHg
